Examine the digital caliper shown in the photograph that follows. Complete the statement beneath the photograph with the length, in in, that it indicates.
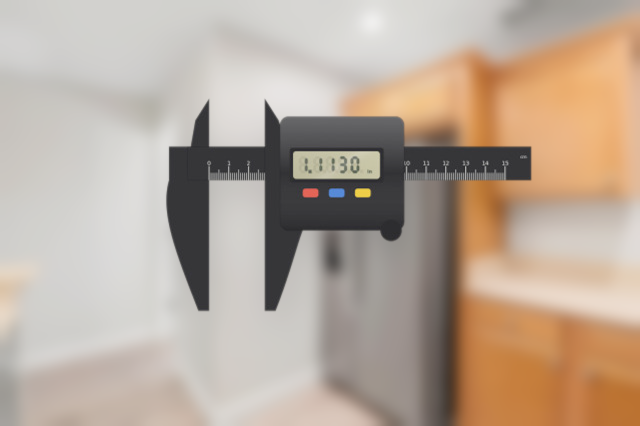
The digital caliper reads 1.1130 in
